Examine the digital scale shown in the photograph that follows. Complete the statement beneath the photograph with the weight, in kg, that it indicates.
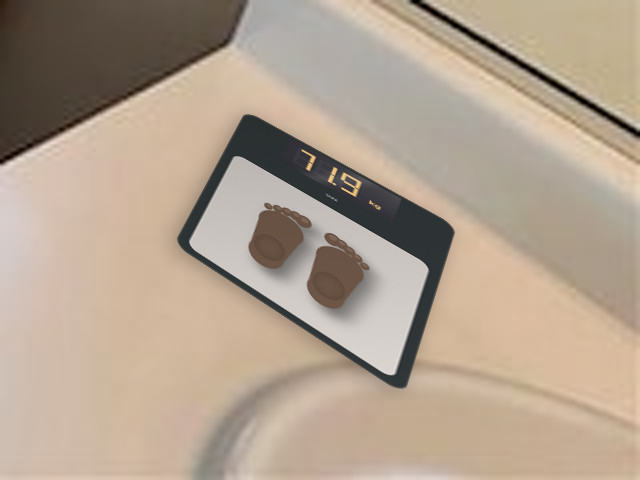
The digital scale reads 71.9 kg
